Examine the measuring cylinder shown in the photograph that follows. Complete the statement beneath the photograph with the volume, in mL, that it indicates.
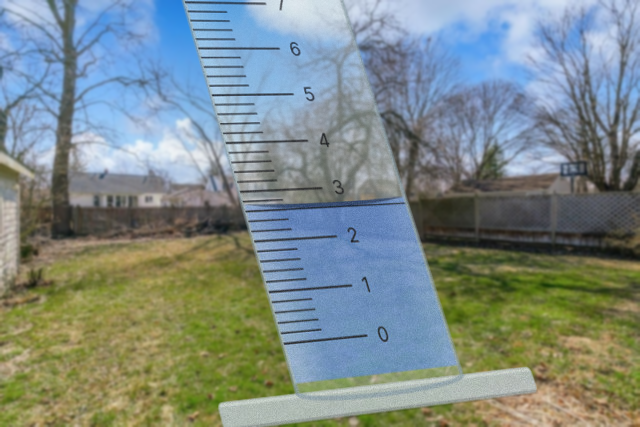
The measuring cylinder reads 2.6 mL
